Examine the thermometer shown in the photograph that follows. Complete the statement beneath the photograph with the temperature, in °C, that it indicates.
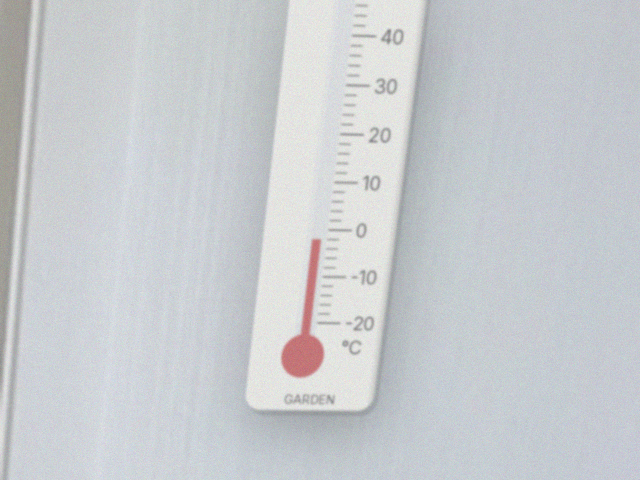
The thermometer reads -2 °C
